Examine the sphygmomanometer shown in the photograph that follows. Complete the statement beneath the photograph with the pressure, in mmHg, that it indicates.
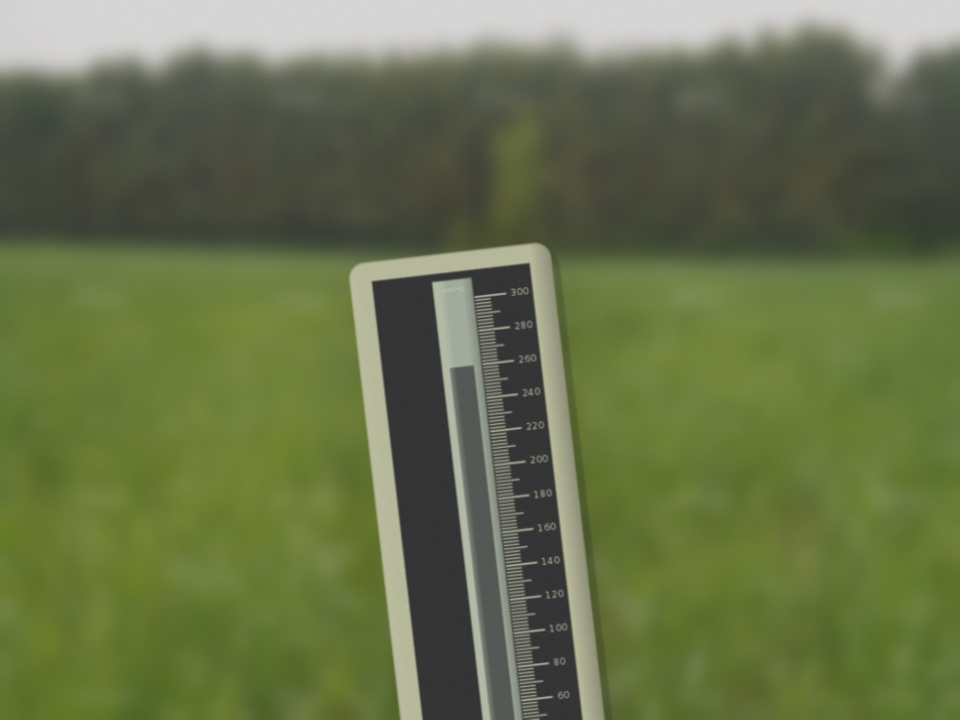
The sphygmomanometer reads 260 mmHg
